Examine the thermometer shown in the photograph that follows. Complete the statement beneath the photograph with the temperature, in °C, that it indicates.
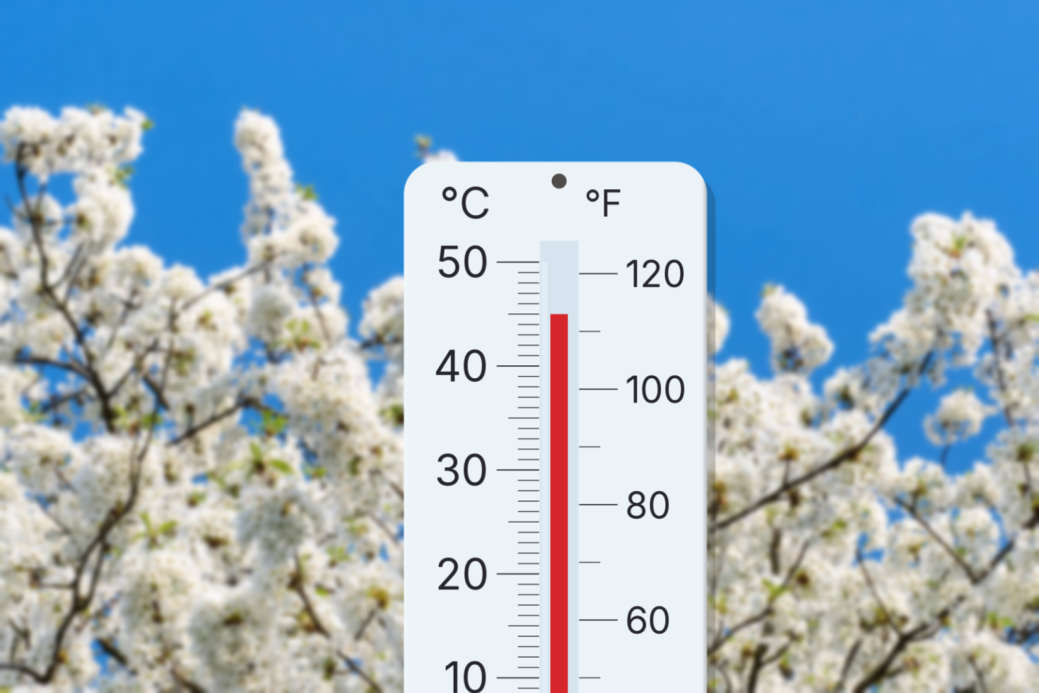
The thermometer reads 45 °C
